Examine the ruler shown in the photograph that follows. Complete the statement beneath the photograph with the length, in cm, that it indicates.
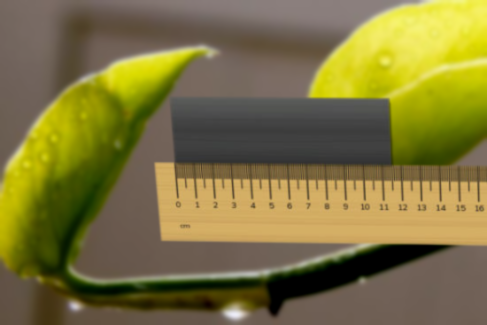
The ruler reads 11.5 cm
